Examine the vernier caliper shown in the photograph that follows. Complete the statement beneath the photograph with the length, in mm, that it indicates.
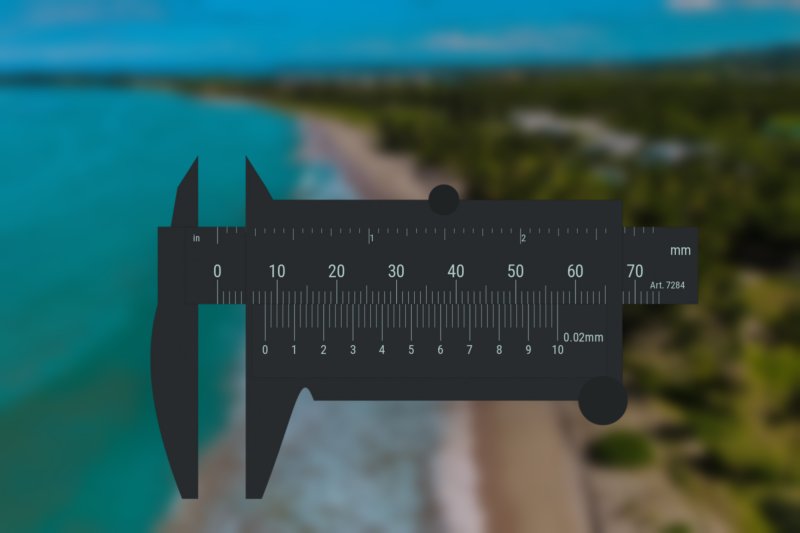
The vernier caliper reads 8.0 mm
